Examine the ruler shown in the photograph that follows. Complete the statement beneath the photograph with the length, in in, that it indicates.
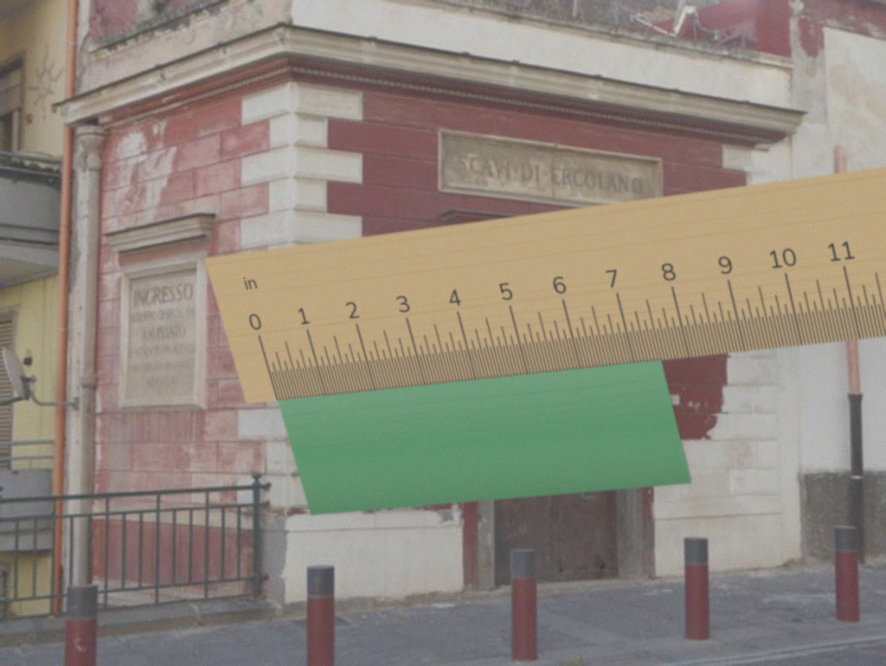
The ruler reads 7.5 in
